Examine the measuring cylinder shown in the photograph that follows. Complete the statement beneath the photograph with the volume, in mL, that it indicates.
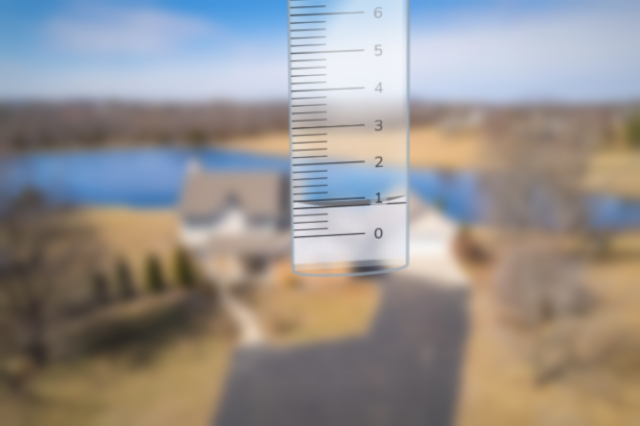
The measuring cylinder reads 0.8 mL
